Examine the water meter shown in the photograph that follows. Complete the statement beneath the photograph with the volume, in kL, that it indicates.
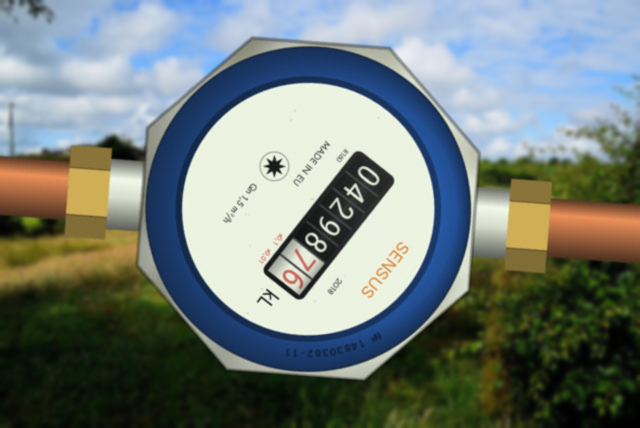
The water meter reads 4298.76 kL
